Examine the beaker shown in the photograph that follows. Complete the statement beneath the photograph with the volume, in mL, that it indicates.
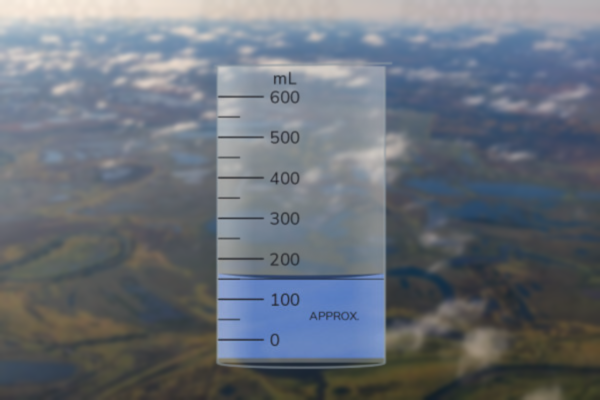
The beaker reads 150 mL
